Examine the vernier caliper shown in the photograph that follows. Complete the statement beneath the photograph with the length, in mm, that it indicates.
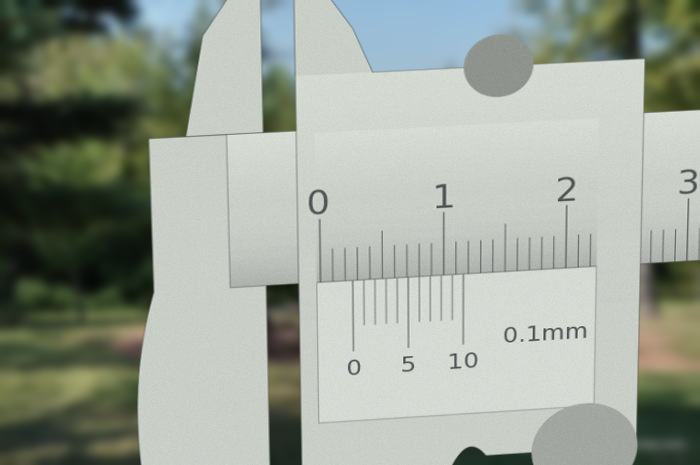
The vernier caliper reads 2.6 mm
